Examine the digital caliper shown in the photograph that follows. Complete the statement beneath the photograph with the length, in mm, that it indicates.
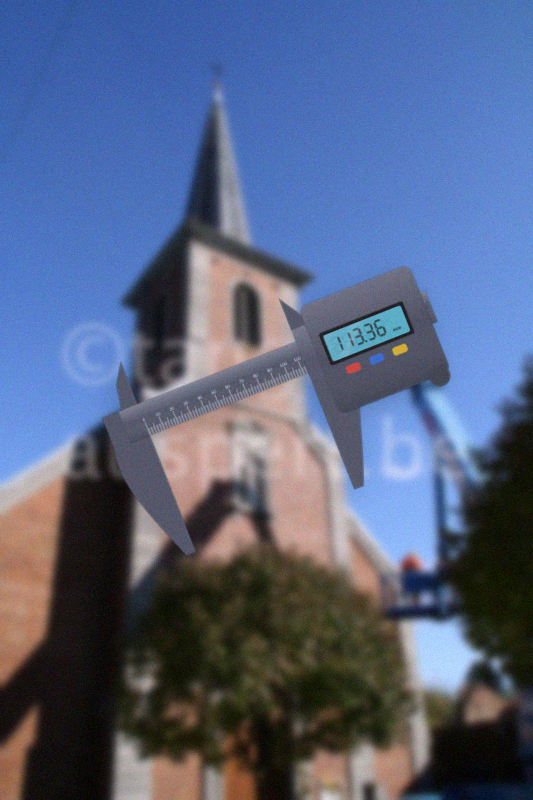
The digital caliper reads 113.36 mm
